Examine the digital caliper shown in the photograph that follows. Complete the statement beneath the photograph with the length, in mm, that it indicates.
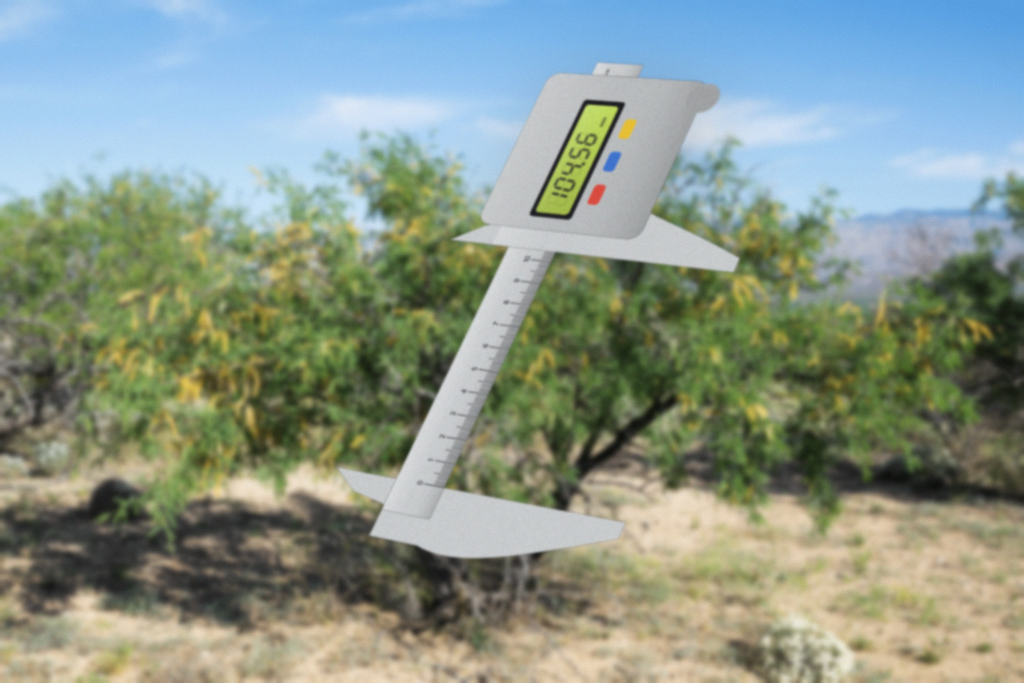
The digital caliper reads 104.56 mm
